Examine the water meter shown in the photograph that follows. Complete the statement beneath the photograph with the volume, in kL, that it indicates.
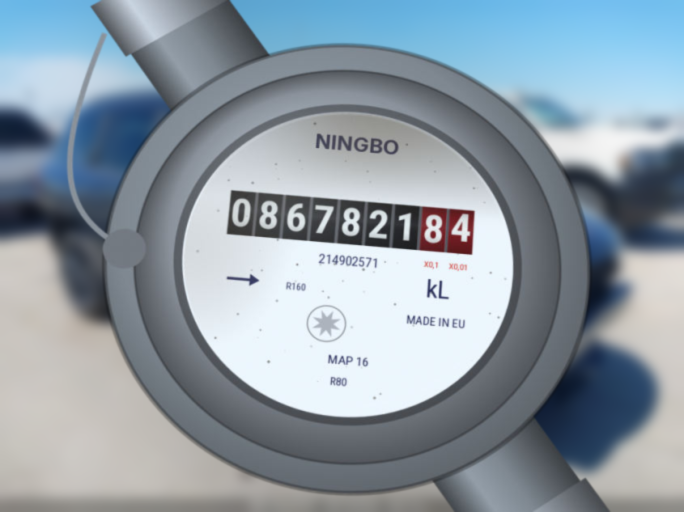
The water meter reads 867821.84 kL
